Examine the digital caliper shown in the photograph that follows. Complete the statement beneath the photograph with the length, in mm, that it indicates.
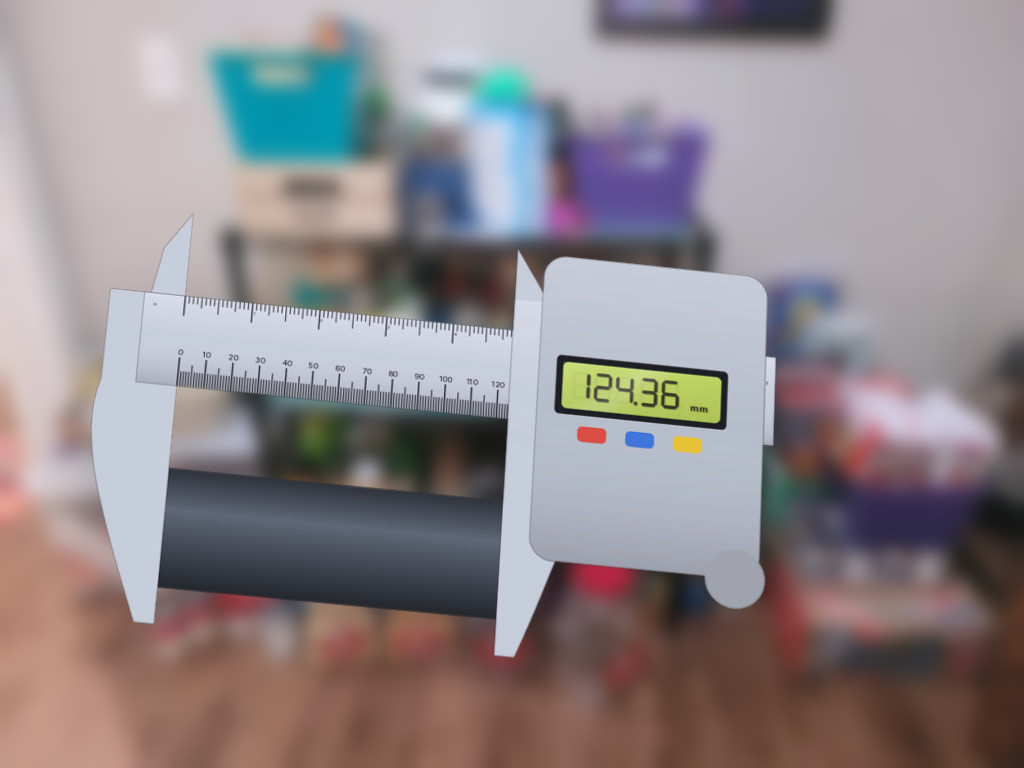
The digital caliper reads 124.36 mm
